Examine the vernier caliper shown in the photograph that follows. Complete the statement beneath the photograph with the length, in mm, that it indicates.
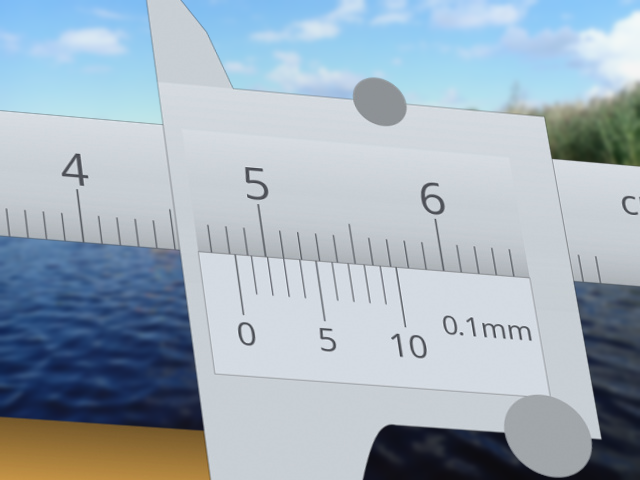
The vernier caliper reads 48.3 mm
